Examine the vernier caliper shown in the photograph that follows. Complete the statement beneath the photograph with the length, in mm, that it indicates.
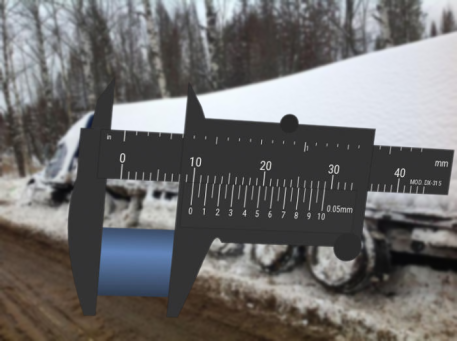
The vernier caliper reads 10.0 mm
